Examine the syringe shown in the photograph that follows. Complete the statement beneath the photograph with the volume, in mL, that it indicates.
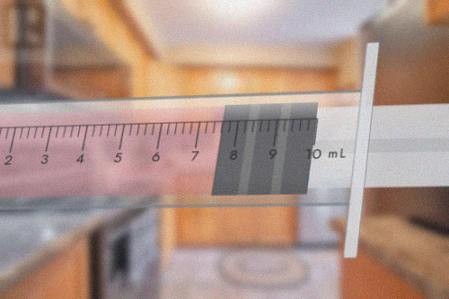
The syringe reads 7.6 mL
